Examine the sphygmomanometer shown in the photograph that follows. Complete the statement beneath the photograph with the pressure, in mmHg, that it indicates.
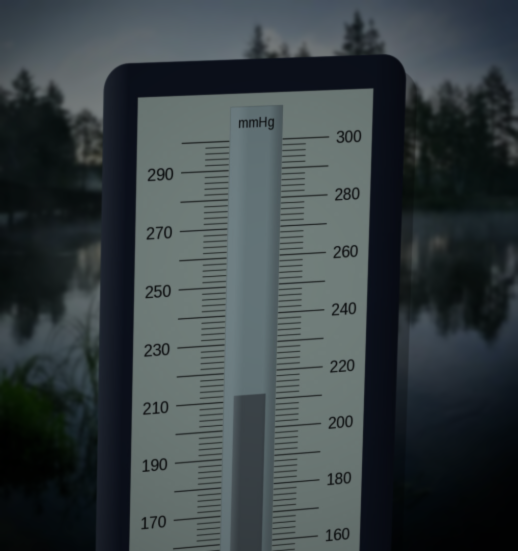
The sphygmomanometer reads 212 mmHg
